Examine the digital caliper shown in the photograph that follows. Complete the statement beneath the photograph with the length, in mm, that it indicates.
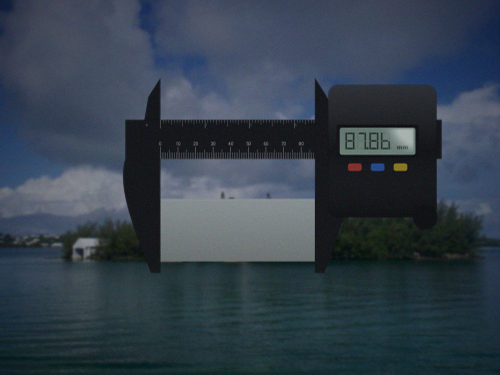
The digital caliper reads 87.86 mm
